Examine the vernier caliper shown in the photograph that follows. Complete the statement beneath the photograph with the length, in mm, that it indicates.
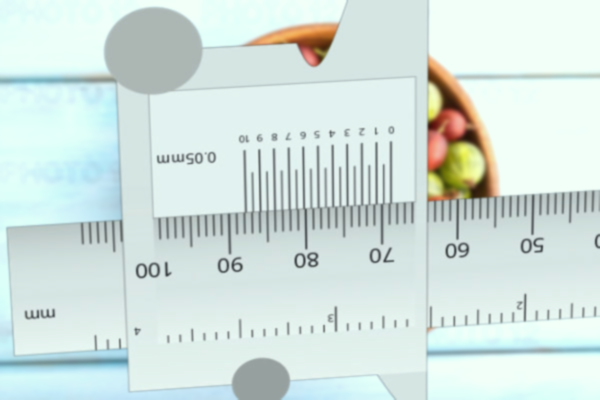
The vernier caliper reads 68.8 mm
